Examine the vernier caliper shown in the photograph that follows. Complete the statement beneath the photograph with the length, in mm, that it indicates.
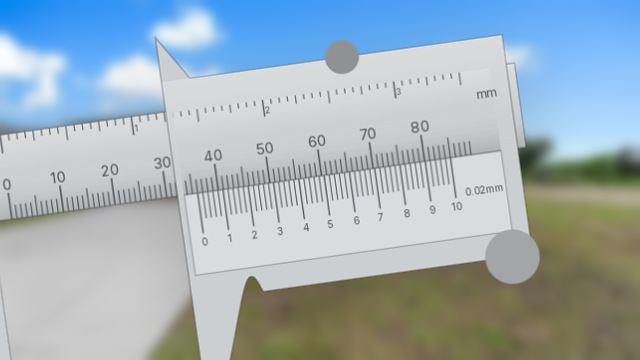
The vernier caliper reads 36.0 mm
